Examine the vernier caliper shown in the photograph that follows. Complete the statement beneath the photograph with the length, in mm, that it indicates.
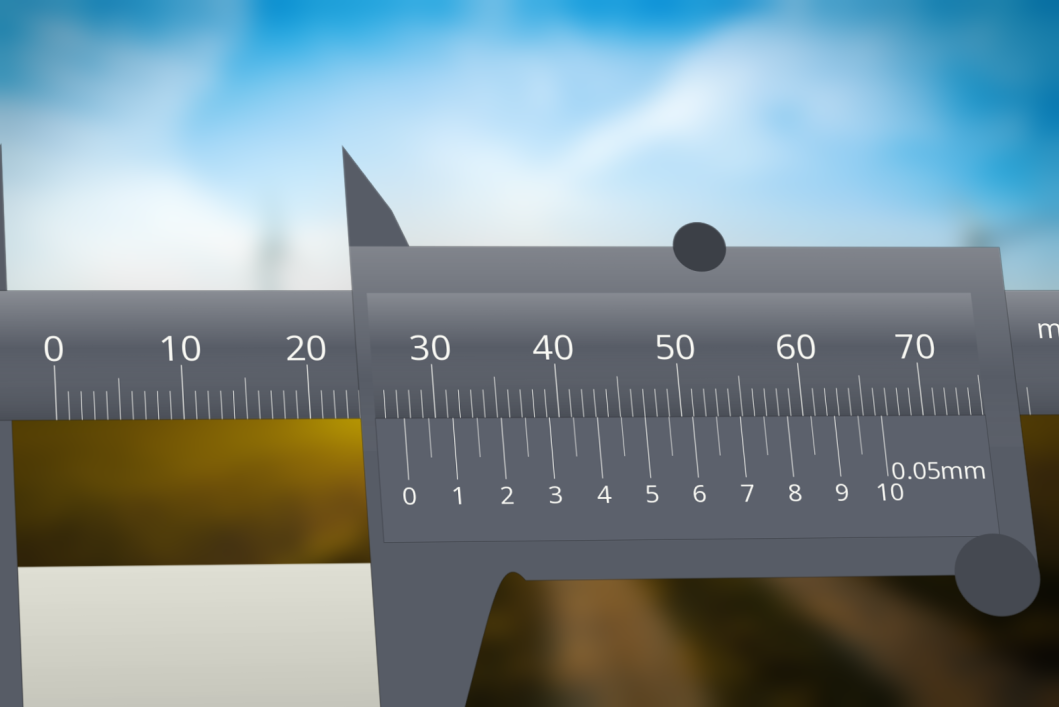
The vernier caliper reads 27.5 mm
